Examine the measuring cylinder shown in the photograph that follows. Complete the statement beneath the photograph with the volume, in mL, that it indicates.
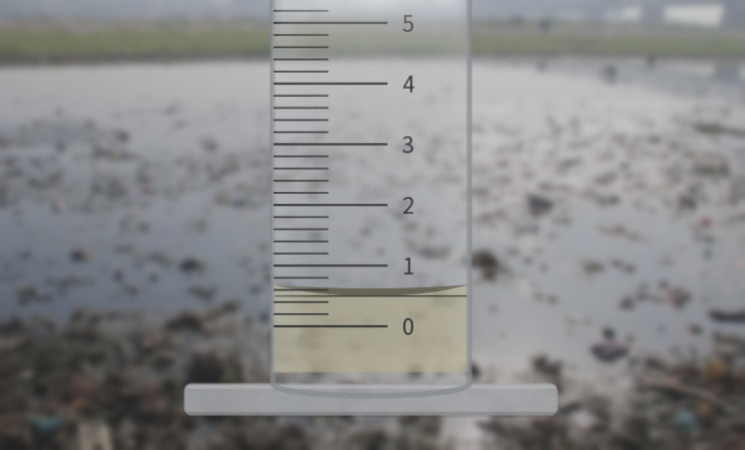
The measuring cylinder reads 0.5 mL
